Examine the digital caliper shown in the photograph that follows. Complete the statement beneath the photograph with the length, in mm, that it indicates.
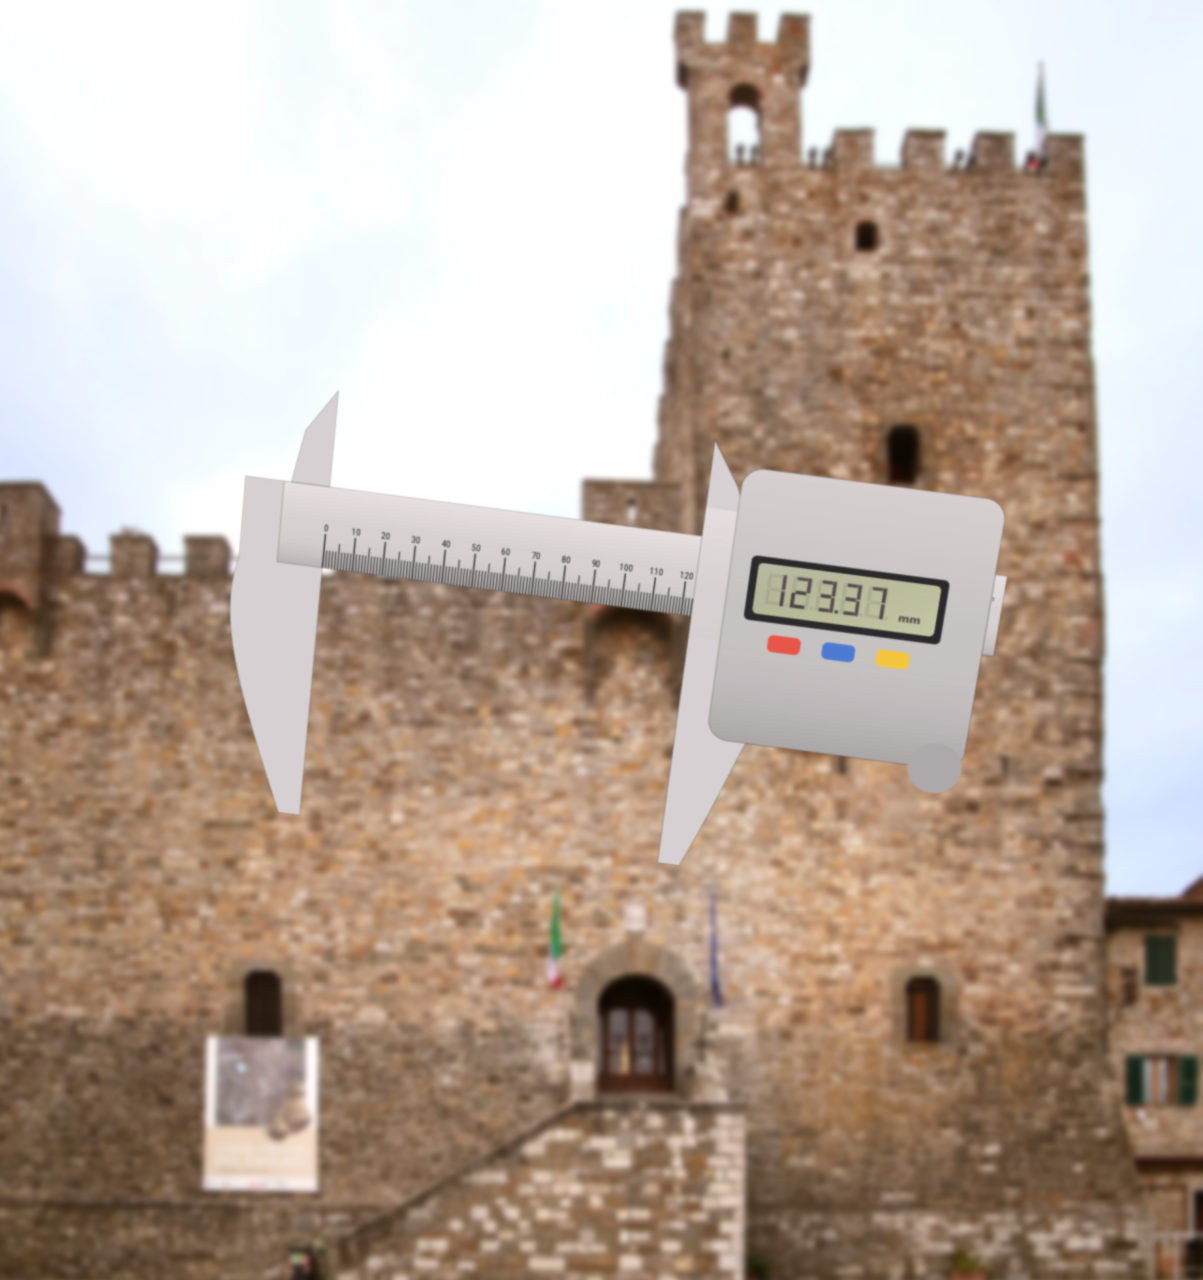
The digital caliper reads 123.37 mm
